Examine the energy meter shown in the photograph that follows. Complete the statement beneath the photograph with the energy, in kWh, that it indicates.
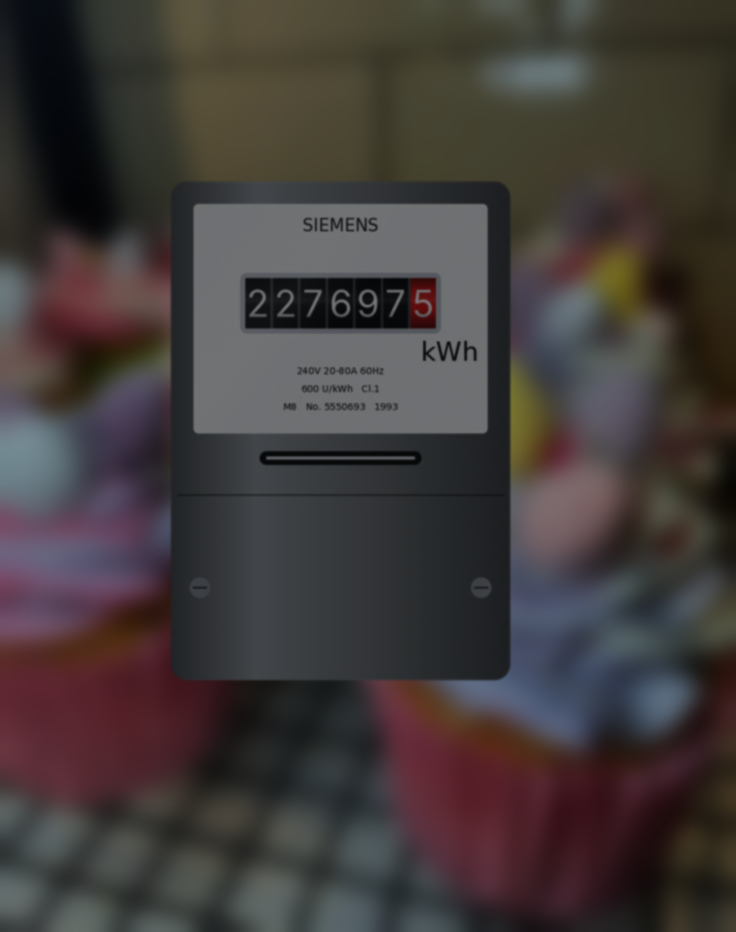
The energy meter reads 227697.5 kWh
